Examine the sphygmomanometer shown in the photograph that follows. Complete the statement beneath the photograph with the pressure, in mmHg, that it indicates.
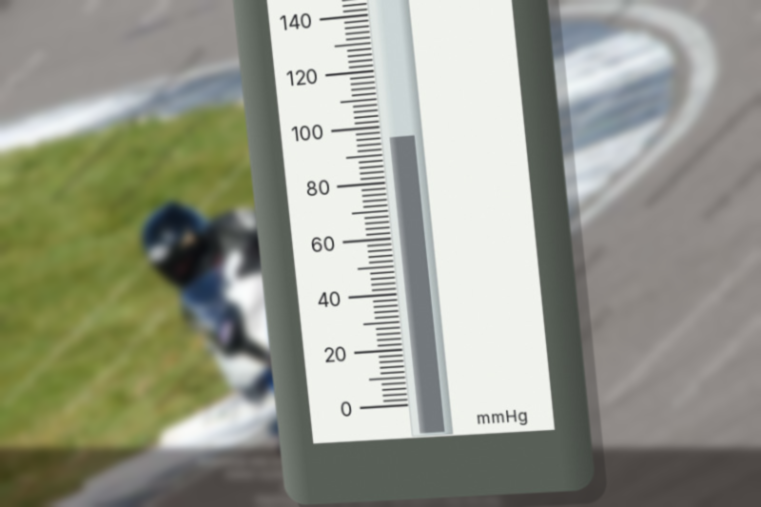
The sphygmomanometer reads 96 mmHg
